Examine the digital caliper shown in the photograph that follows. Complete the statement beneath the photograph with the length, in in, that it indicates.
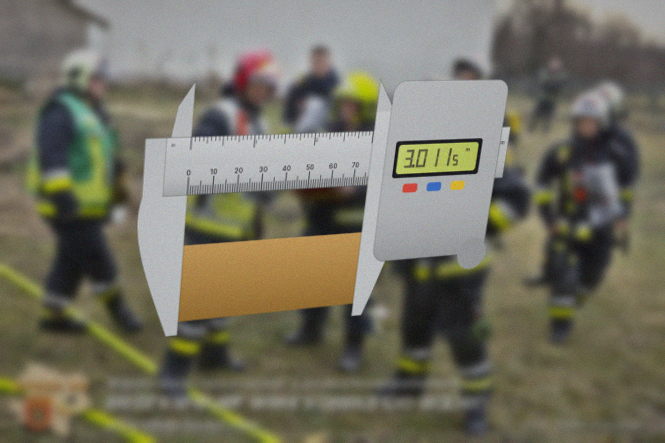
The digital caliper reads 3.0115 in
